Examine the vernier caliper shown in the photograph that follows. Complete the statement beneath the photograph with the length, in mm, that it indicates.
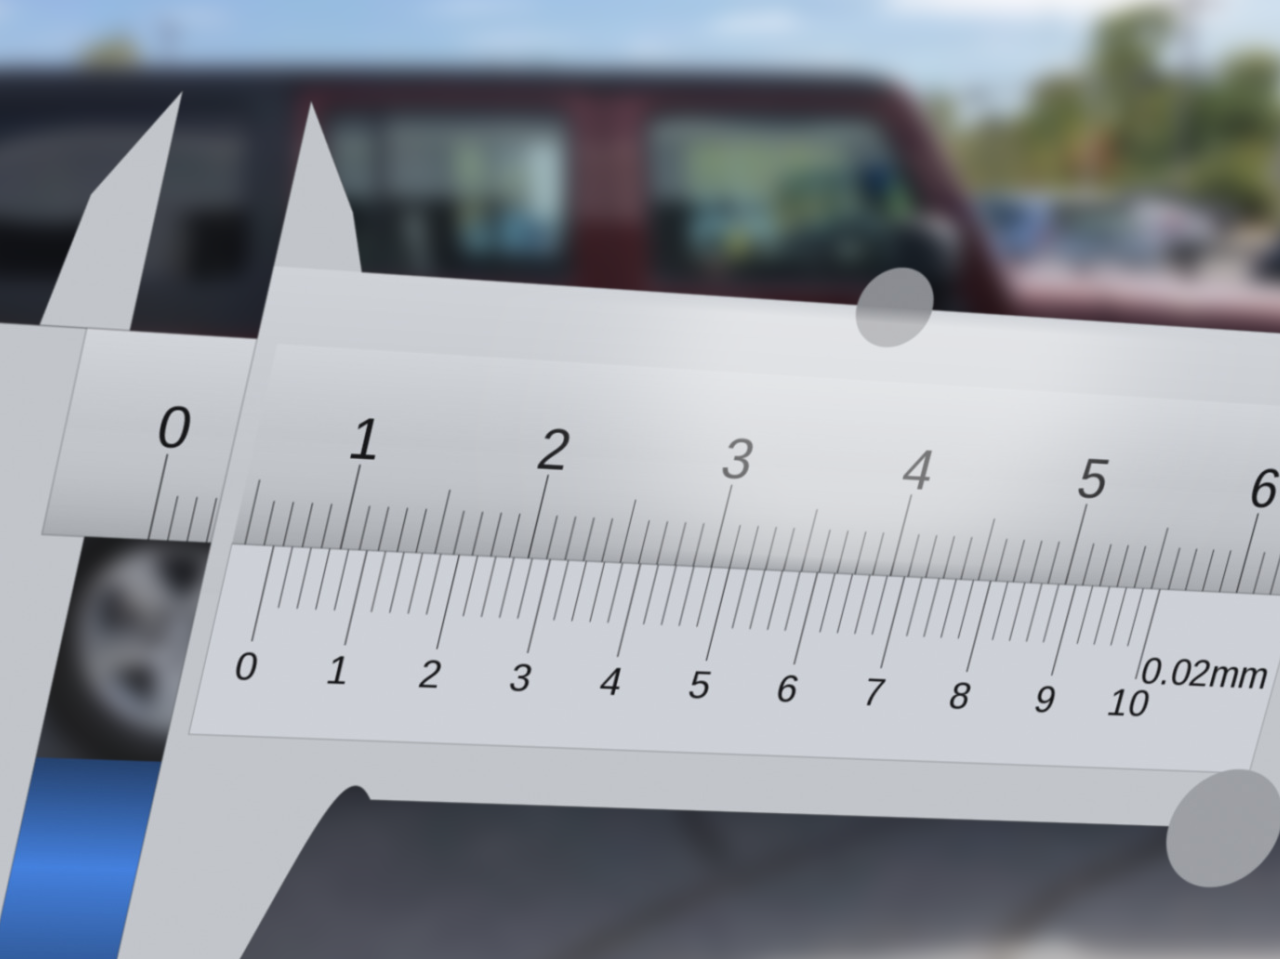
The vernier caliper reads 6.5 mm
